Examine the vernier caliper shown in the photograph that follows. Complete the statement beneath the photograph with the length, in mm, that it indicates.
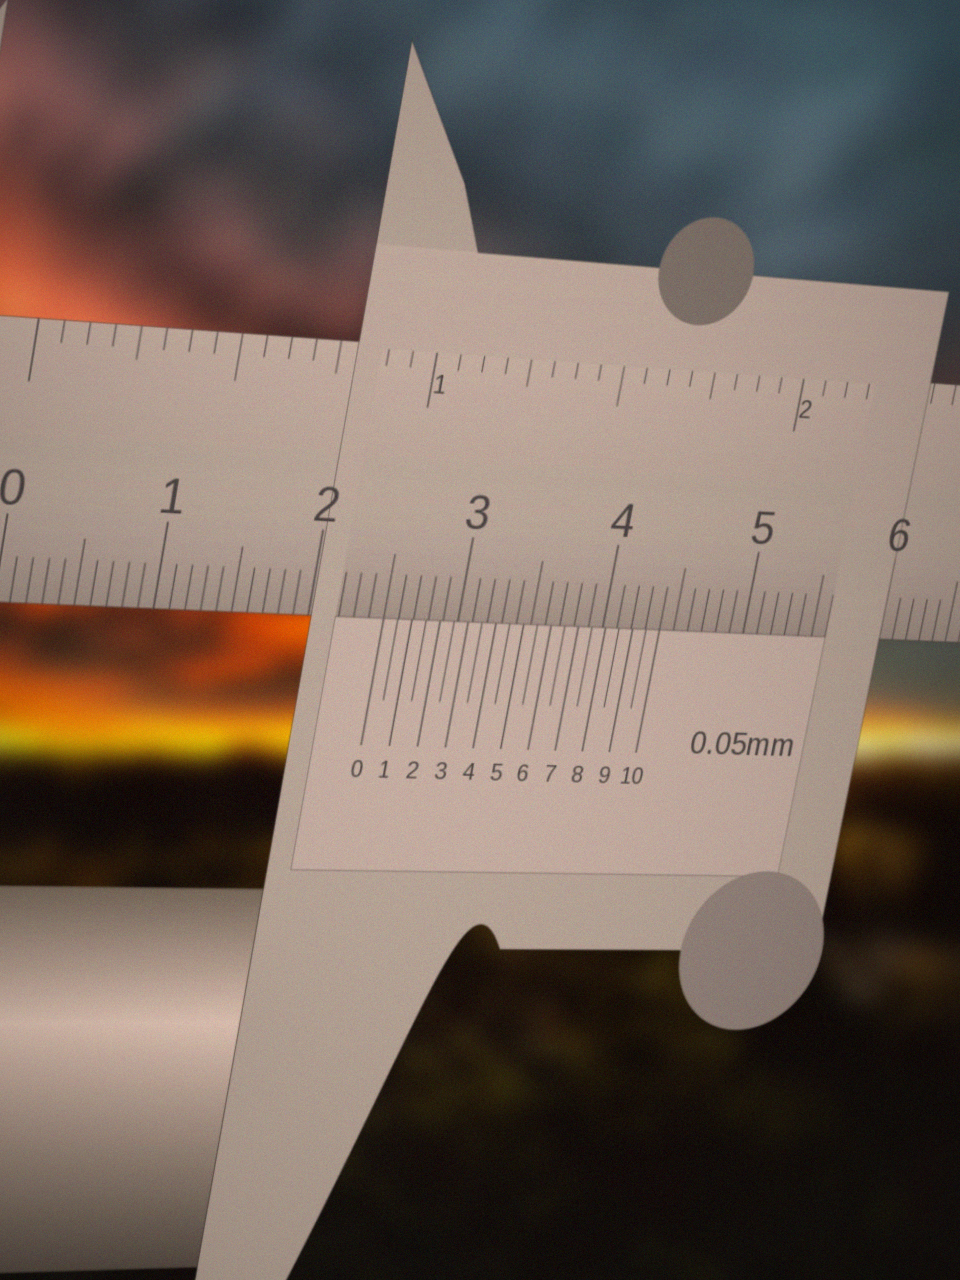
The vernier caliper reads 25.0 mm
